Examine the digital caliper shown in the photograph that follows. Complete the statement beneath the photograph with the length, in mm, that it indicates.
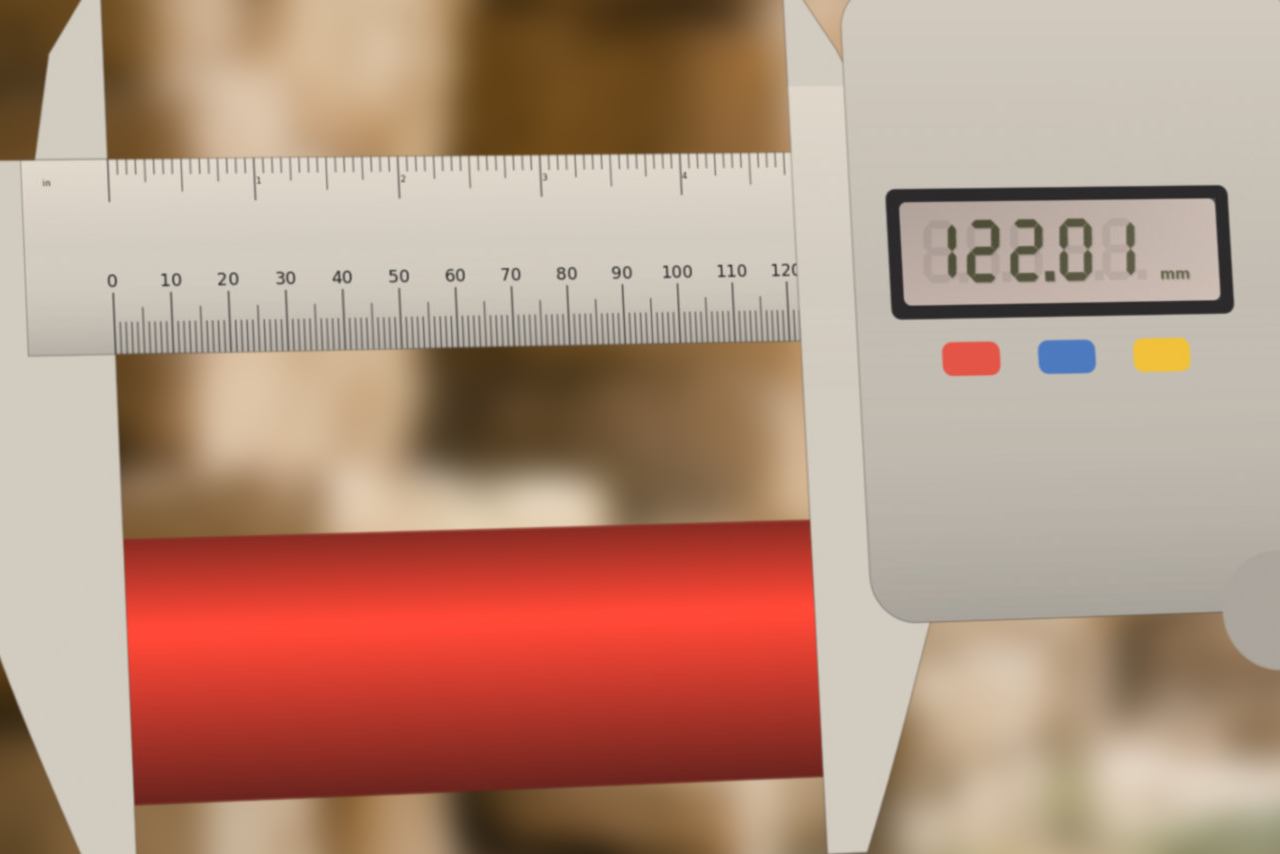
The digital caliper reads 122.01 mm
